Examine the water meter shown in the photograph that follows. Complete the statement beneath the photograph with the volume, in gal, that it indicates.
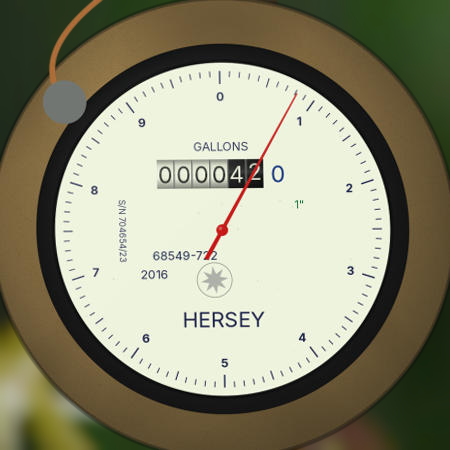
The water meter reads 420.8 gal
